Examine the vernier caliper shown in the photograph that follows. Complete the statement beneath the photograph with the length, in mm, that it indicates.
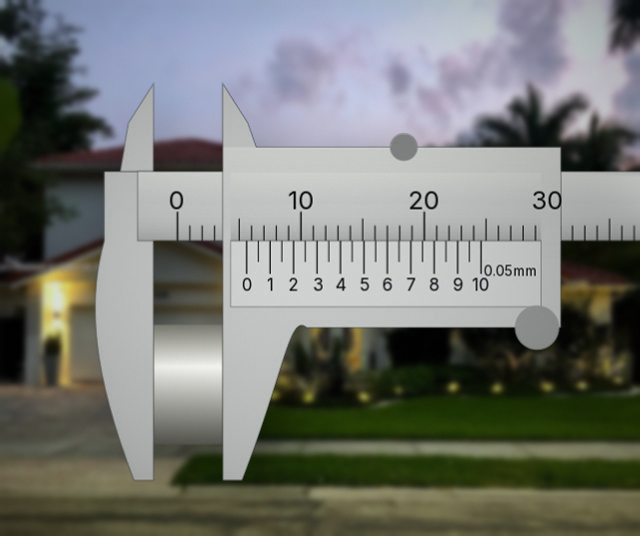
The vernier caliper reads 5.6 mm
